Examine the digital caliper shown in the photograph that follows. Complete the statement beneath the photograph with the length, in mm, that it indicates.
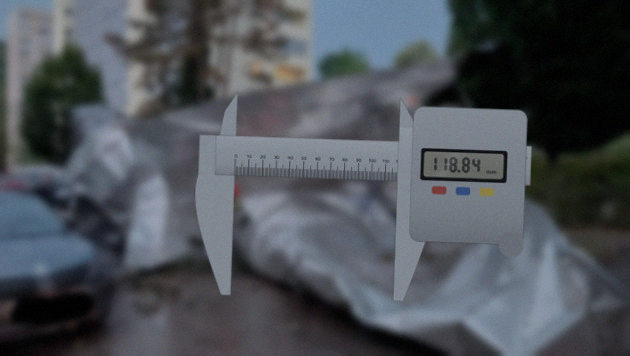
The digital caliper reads 118.84 mm
